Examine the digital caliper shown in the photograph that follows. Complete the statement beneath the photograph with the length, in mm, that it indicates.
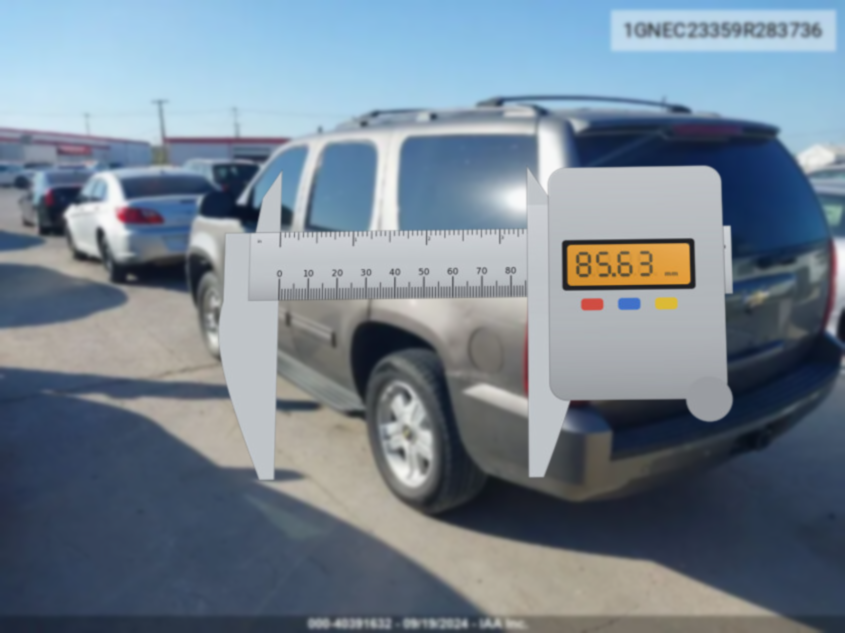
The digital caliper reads 85.63 mm
